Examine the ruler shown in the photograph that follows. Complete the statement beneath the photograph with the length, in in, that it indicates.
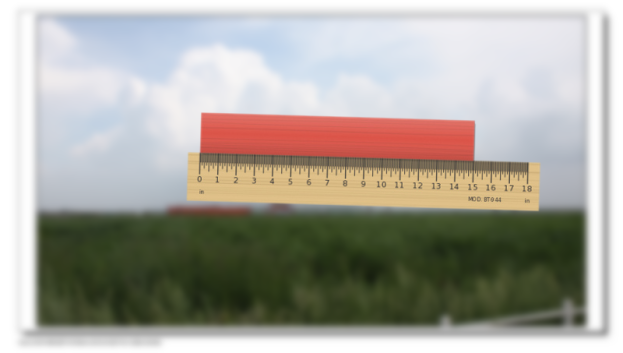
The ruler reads 15 in
